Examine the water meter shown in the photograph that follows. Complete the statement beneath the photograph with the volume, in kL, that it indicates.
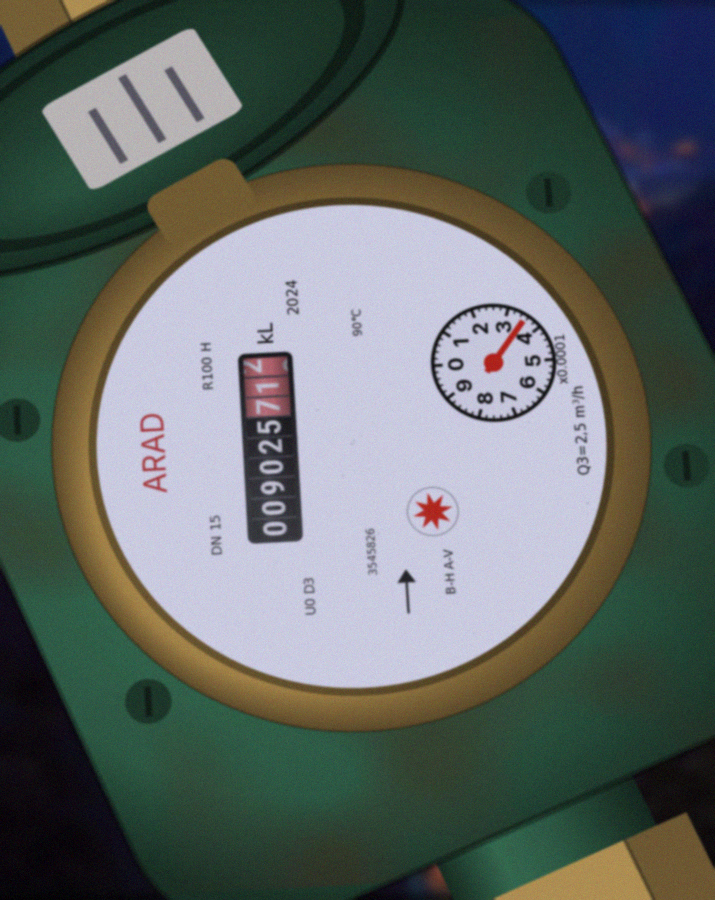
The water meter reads 9025.7123 kL
